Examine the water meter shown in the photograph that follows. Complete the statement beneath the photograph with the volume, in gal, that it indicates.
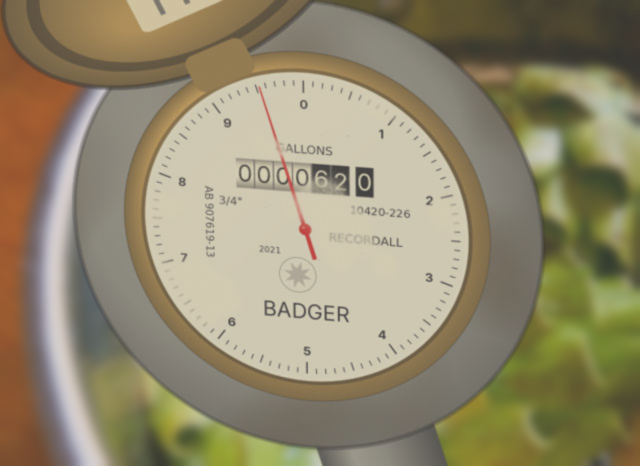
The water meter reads 619.5 gal
